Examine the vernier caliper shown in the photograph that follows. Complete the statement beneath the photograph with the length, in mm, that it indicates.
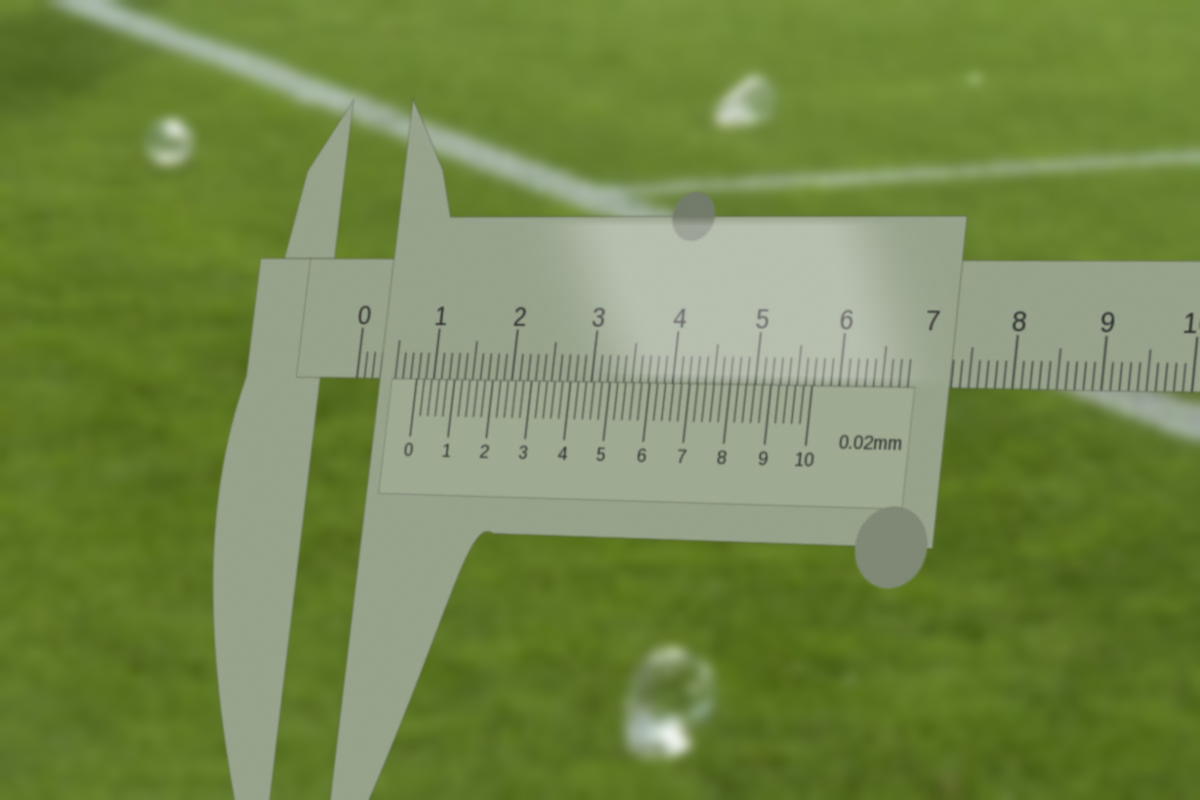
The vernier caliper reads 7.8 mm
